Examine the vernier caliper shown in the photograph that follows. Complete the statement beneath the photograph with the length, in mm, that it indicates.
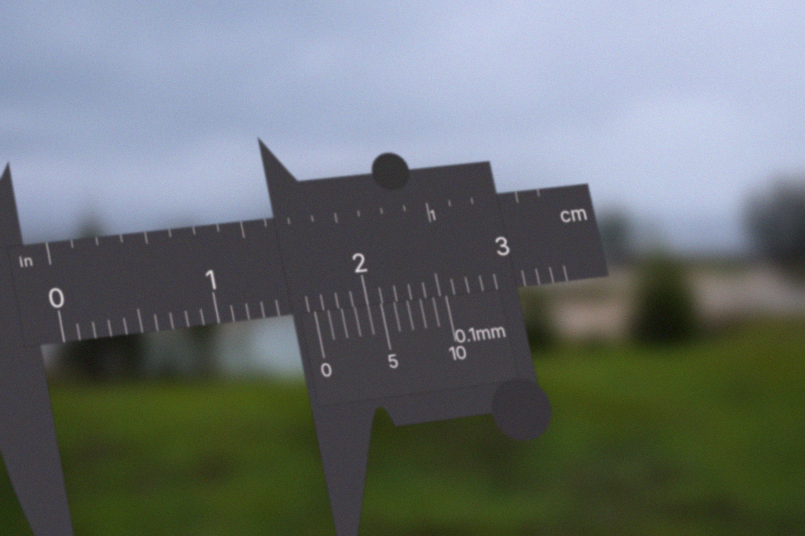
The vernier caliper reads 16.4 mm
